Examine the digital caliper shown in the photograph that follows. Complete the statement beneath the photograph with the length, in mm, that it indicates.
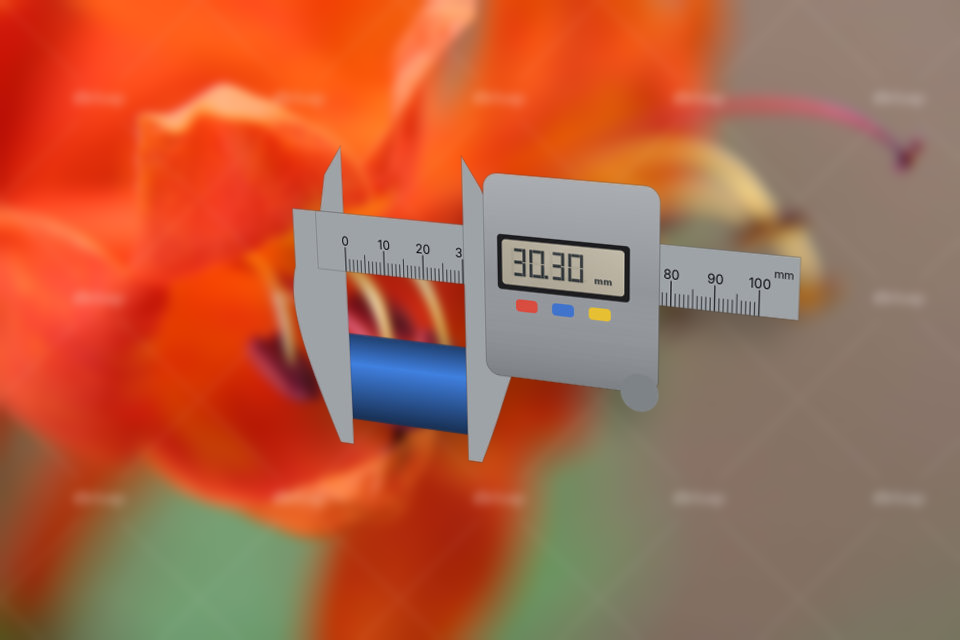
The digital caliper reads 30.30 mm
